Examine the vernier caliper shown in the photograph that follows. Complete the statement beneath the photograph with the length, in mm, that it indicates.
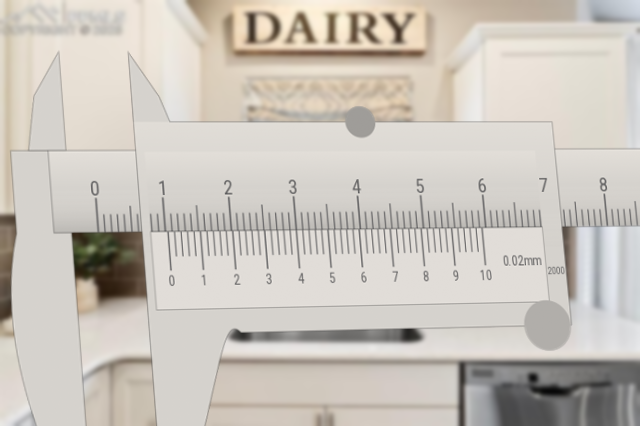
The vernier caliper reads 10.4 mm
